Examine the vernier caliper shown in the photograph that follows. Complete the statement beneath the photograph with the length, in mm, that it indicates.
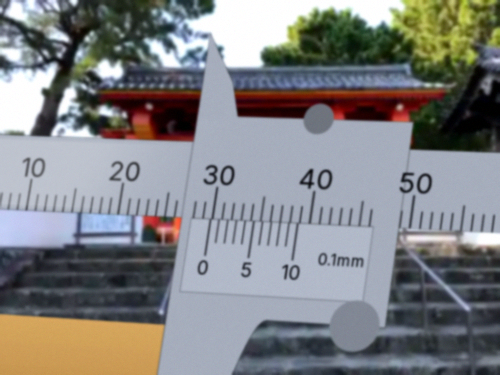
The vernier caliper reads 29.8 mm
